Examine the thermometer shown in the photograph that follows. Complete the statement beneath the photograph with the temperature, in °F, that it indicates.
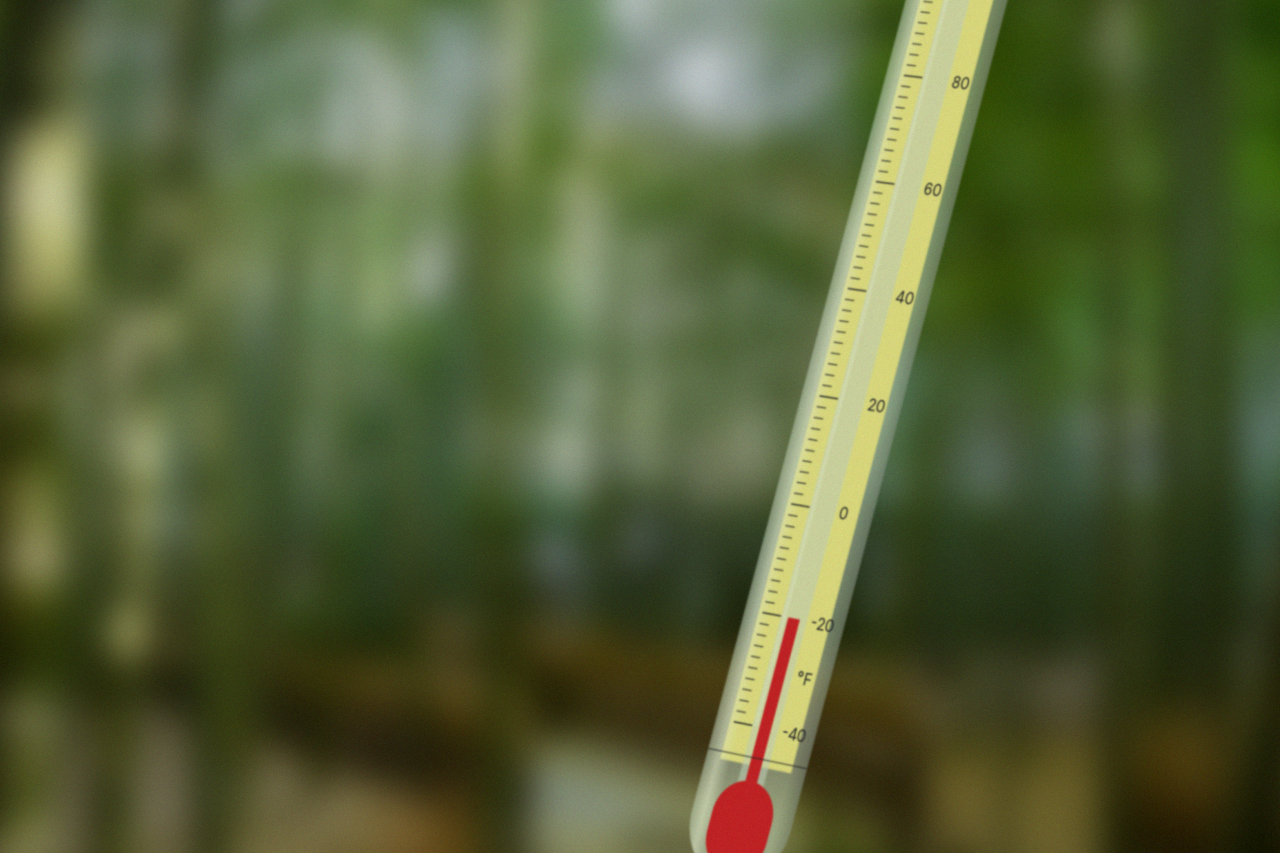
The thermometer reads -20 °F
